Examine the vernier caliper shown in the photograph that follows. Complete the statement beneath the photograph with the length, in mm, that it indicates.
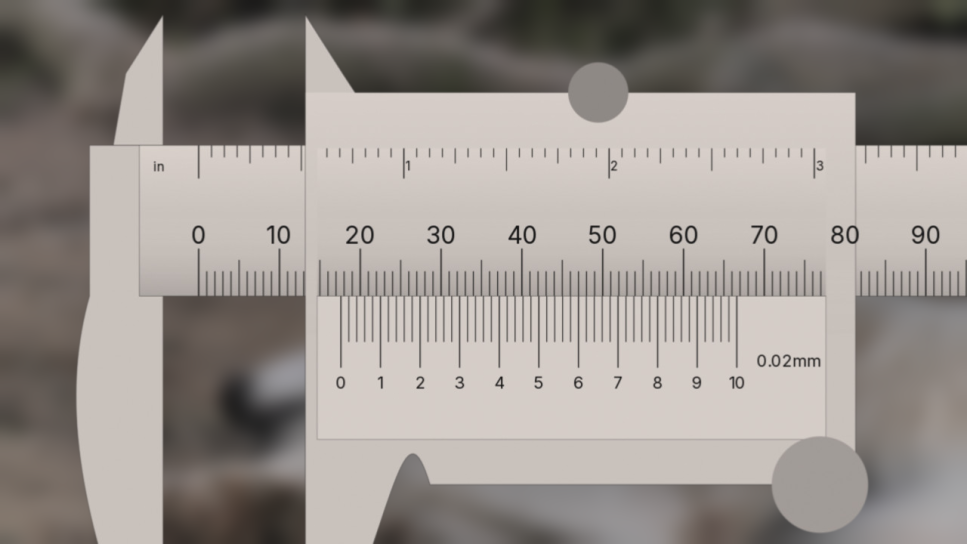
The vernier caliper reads 17.6 mm
